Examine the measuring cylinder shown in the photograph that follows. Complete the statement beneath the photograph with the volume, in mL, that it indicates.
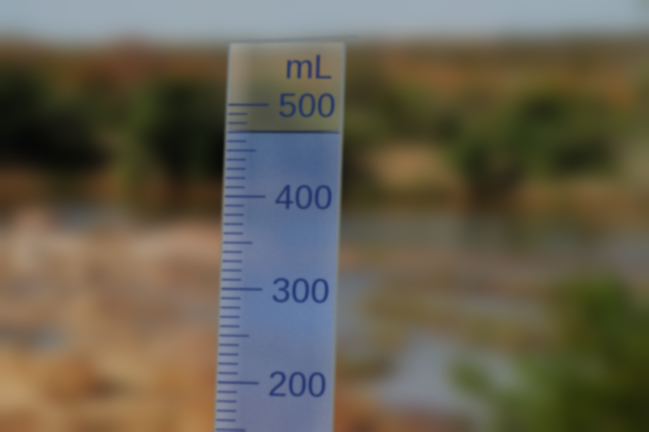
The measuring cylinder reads 470 mL
